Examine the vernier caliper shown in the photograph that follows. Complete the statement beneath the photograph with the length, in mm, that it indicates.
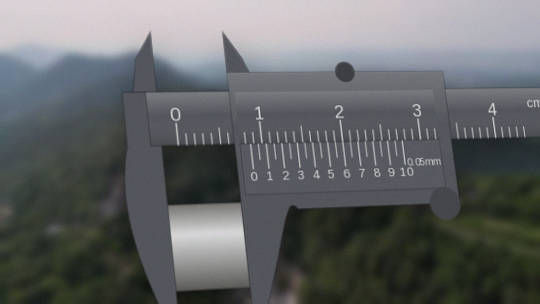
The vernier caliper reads 8.6 mm
